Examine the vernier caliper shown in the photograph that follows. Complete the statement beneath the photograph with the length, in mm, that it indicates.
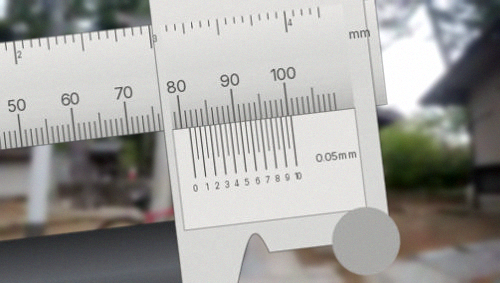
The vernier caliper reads 81.5 mm
